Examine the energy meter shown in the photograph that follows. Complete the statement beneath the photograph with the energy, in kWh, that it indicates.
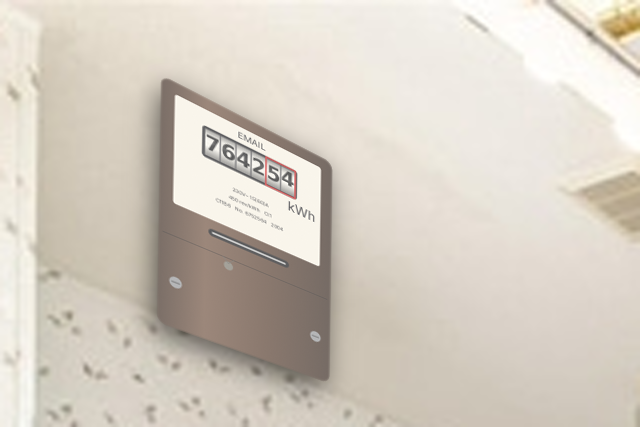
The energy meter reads 7642.54 kWh
